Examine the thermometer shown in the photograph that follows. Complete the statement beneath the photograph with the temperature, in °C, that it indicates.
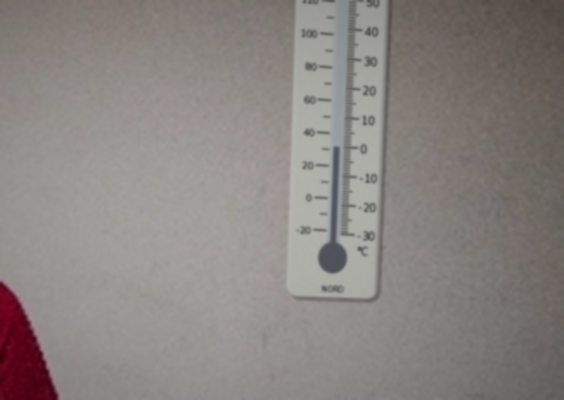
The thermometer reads 0 °C
